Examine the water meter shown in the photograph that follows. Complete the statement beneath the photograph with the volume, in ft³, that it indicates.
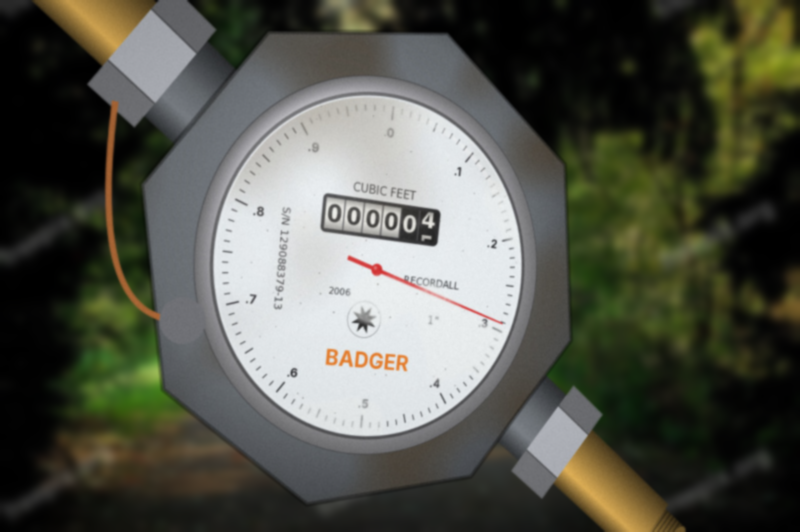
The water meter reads 4.29 ft³
